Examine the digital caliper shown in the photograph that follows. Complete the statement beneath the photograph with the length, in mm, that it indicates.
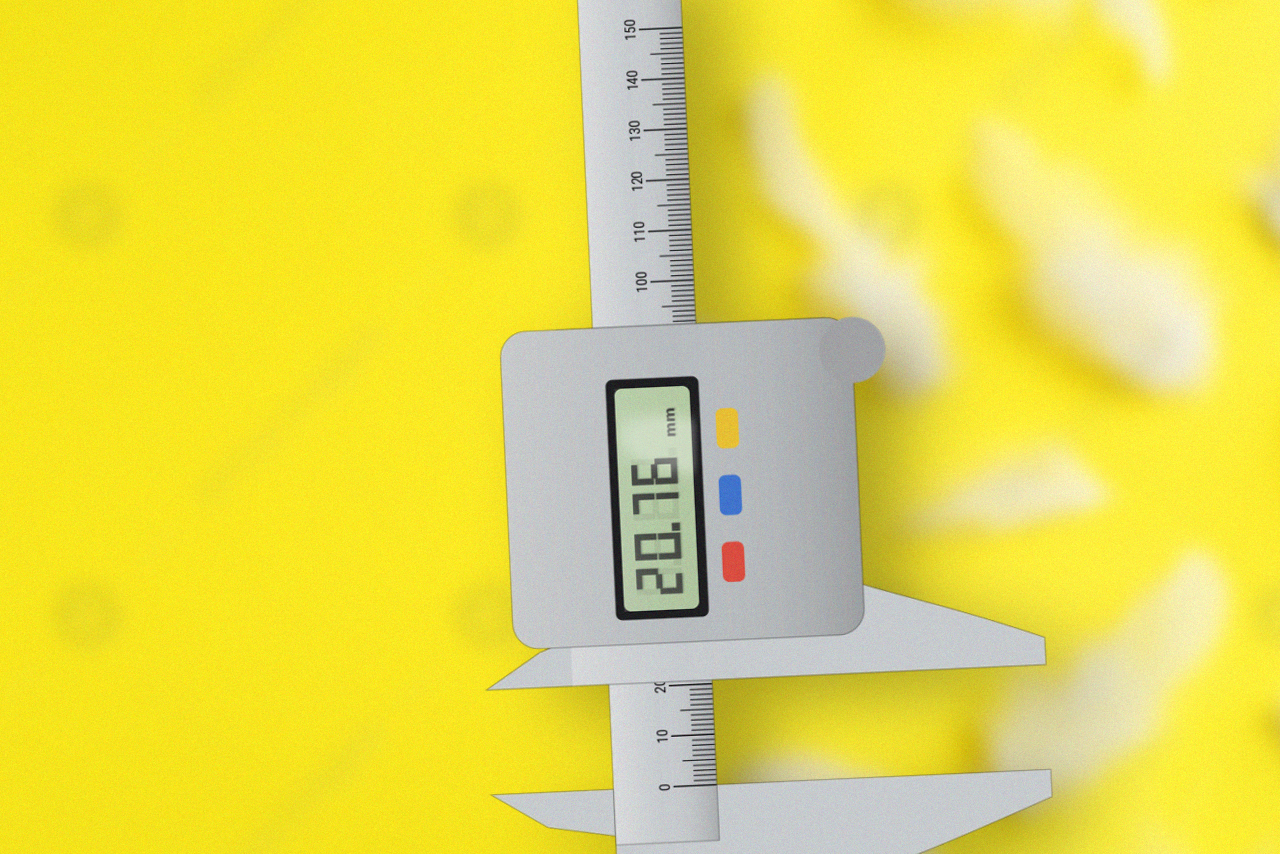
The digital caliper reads 20.76 mm
